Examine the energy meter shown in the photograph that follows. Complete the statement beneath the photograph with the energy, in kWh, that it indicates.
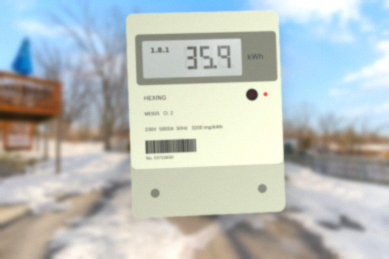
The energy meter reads 35.9 kWh
